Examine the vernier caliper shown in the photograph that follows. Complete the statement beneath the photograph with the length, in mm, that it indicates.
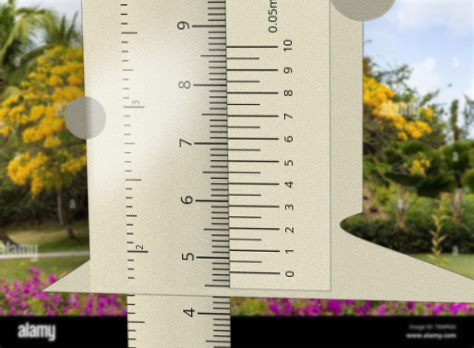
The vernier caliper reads 47.5 mm
